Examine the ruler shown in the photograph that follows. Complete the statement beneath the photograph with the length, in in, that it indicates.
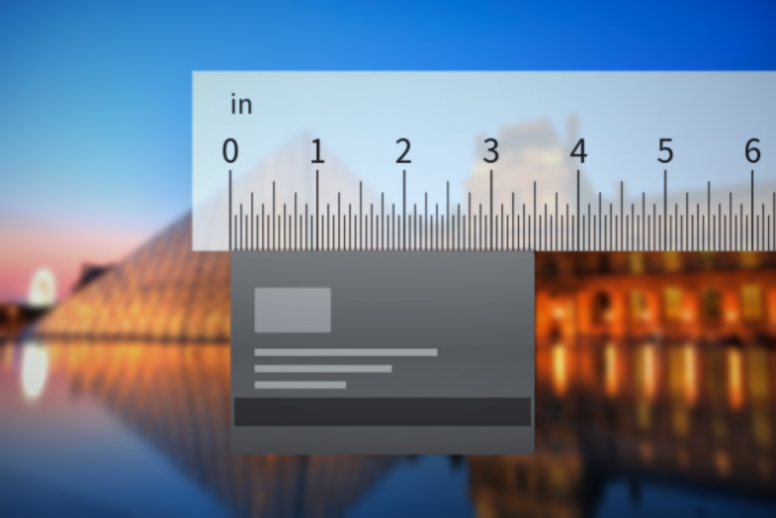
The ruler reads 3.5 in
